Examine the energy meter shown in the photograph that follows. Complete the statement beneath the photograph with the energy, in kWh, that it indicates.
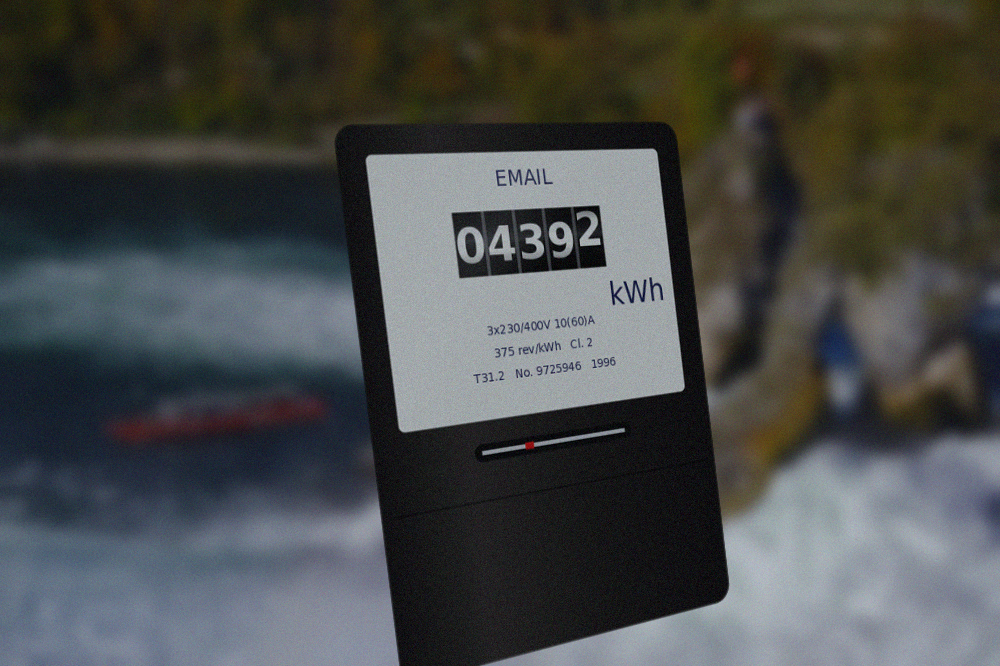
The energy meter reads 4392 kWh
